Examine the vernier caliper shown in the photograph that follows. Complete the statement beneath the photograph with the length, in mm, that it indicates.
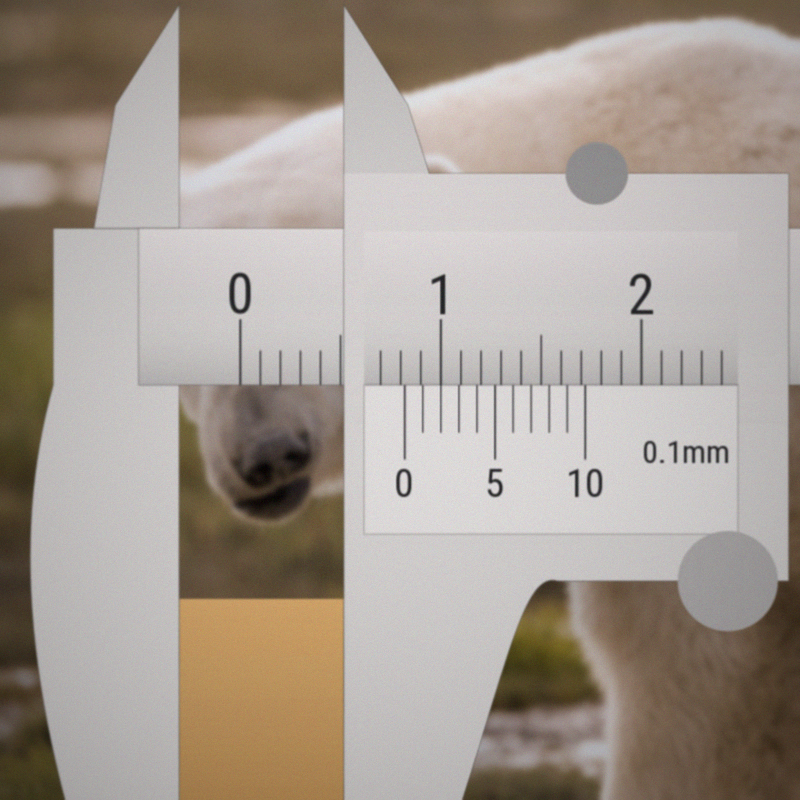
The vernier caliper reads 8.2 mm
